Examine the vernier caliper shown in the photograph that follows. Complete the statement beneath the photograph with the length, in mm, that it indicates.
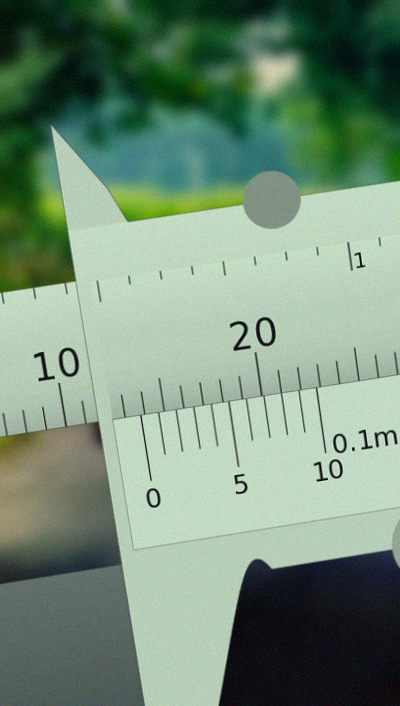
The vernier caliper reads 13.8 mm
